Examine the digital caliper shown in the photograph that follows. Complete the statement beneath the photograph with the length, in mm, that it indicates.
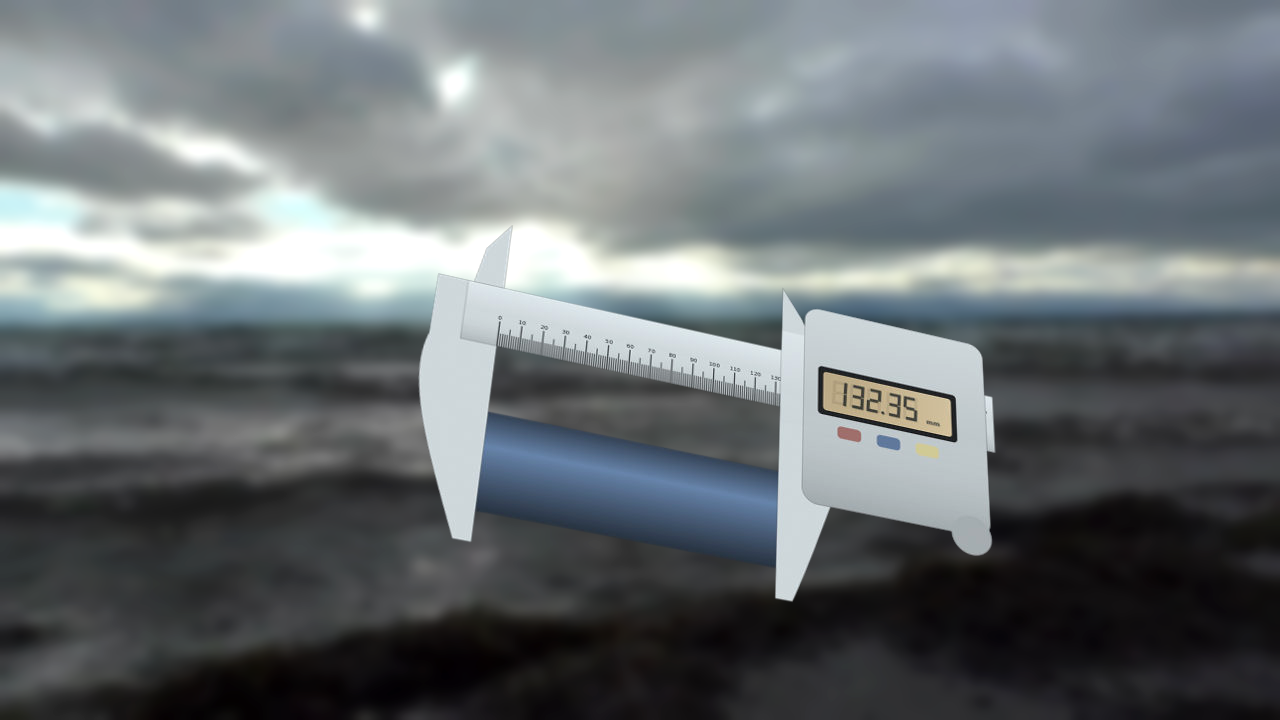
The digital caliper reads 132.35 mm
